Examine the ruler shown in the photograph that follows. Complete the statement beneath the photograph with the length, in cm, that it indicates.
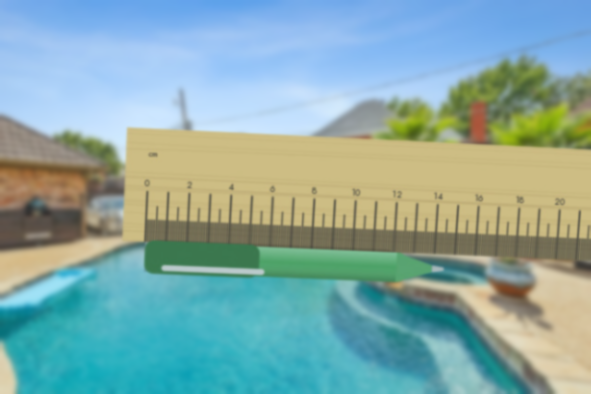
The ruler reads 14.5 cm
